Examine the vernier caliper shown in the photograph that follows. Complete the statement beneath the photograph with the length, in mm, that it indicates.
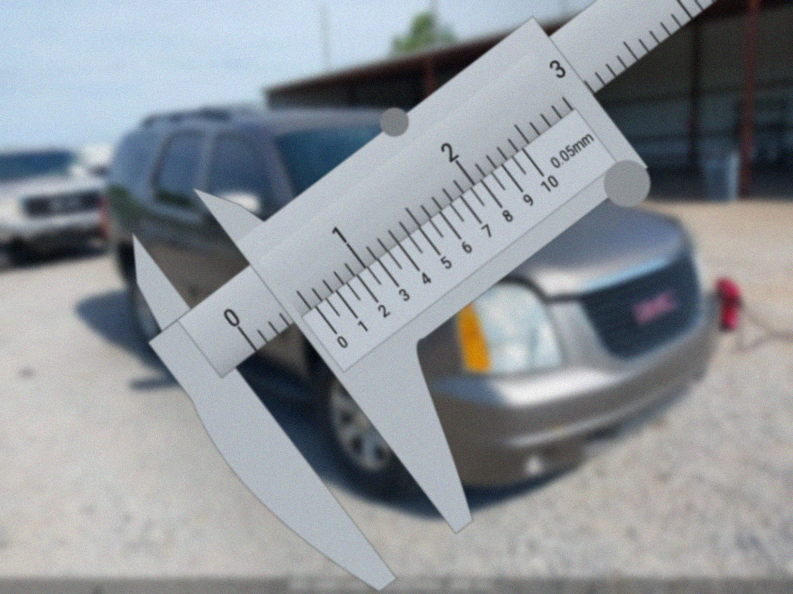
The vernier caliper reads 5.4 mm
